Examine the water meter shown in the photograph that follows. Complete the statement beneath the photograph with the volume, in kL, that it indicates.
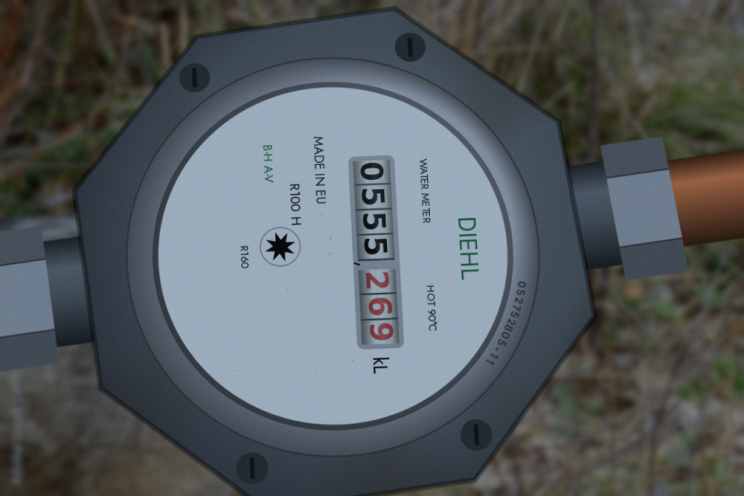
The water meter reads 555.269 kL
